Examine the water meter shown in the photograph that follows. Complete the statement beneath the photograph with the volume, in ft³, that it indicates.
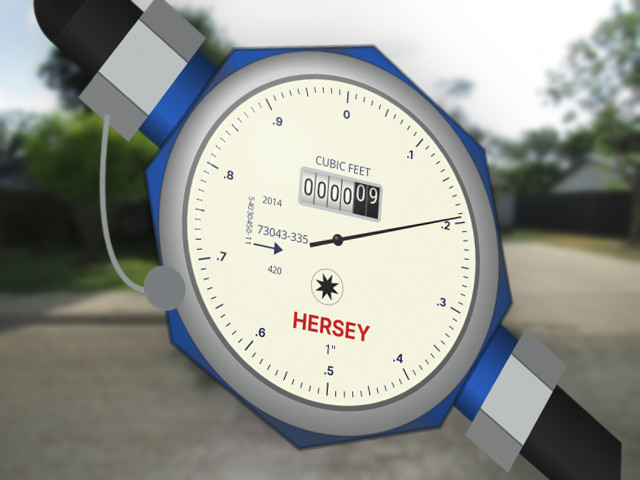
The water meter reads 9.19 ft³
